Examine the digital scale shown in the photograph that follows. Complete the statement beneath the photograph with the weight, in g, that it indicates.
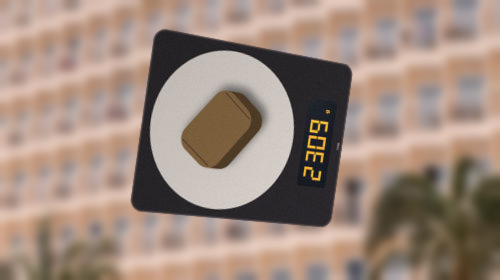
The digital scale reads 2309 g
